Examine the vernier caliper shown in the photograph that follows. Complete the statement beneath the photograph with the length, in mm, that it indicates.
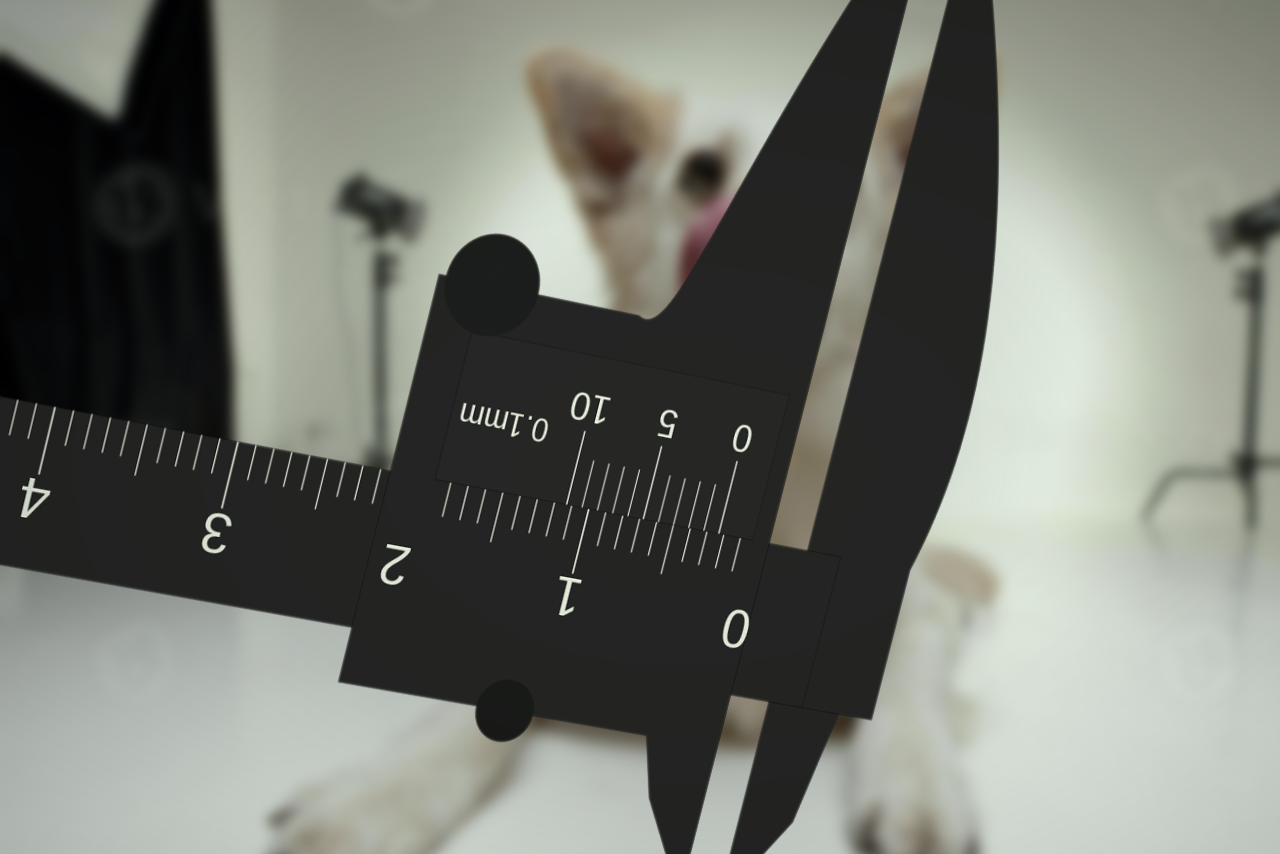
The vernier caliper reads 2.3 mm
